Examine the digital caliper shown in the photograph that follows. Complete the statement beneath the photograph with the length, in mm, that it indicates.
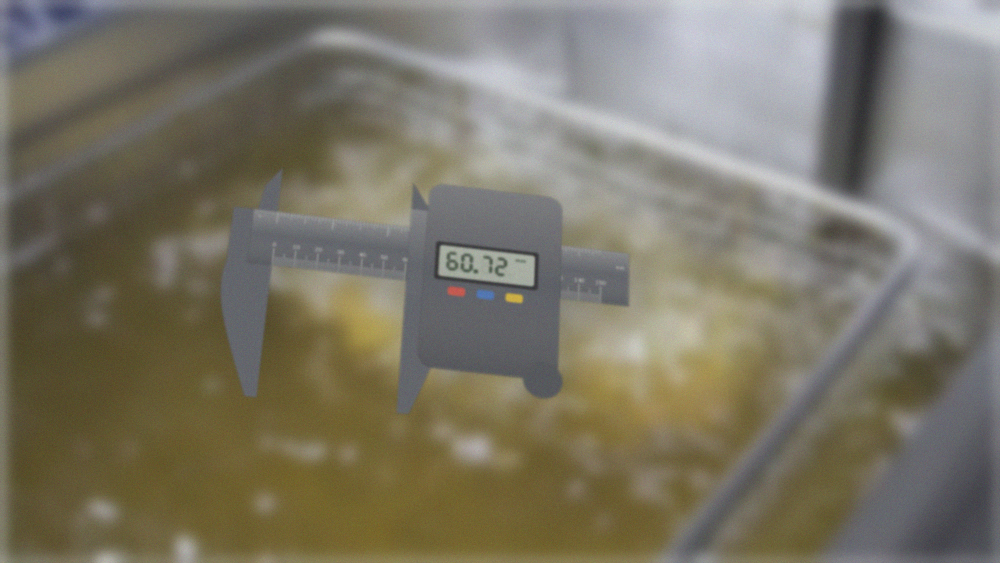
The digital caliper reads 60.72 mm
